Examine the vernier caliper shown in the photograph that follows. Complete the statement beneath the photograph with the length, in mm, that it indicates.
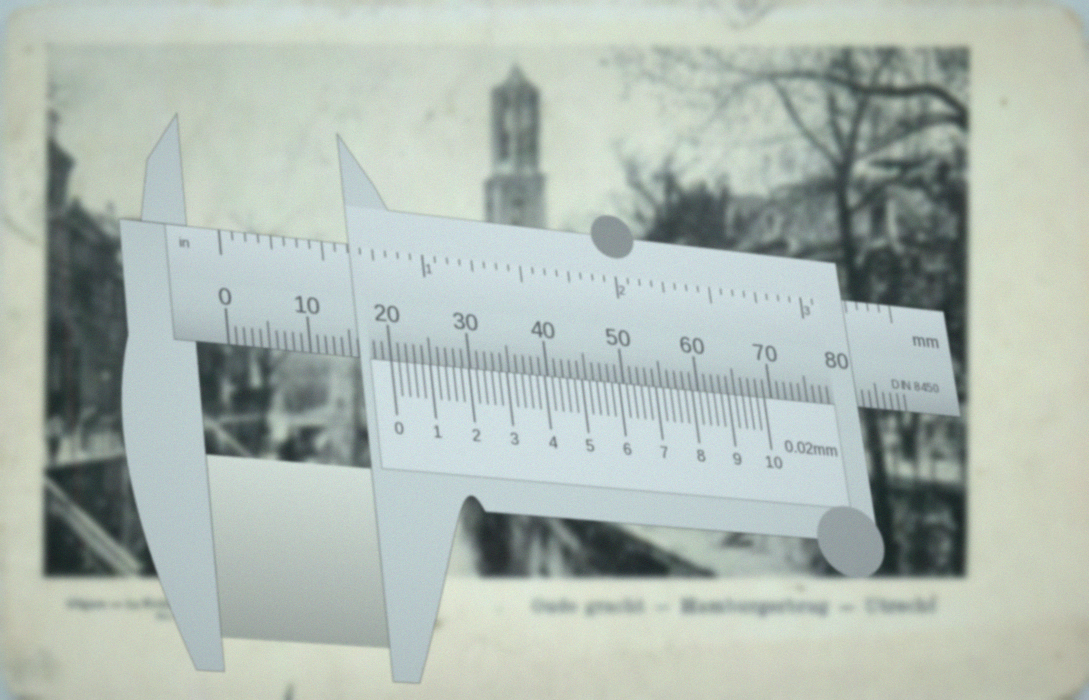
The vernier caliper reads 20.0 mm
